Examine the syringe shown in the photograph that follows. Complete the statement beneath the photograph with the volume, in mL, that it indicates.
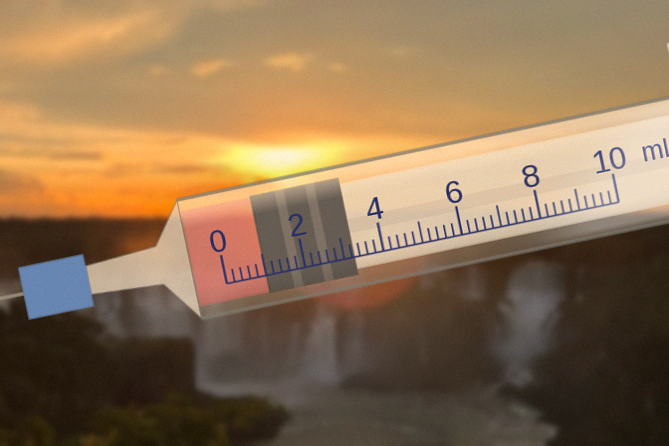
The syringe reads 1 mL
